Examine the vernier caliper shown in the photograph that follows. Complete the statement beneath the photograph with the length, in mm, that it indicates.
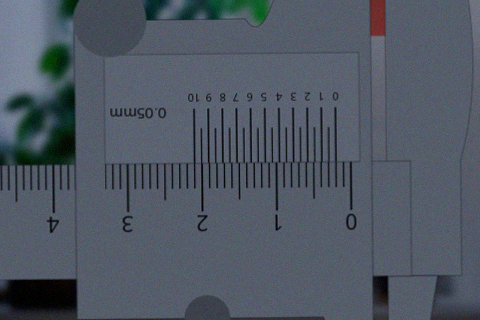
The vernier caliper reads 2.0 mm
